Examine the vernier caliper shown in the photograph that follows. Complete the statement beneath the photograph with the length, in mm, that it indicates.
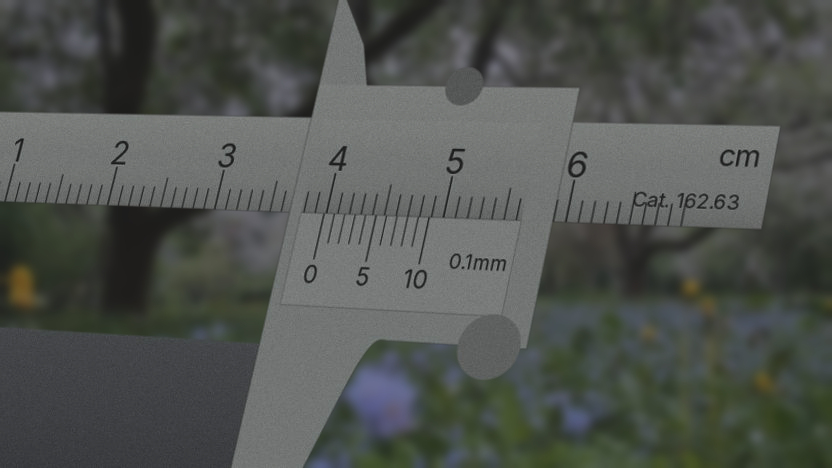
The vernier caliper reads 39.8 mm
